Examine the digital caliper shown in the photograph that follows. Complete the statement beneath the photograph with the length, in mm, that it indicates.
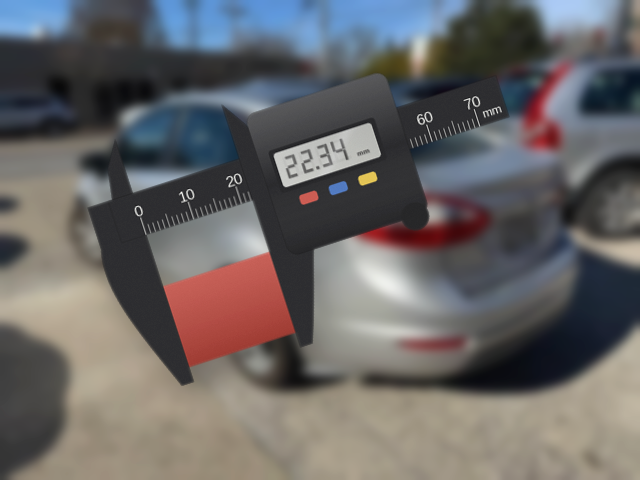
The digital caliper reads 22.34 mm
